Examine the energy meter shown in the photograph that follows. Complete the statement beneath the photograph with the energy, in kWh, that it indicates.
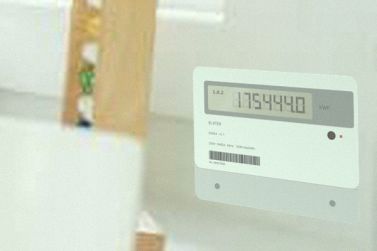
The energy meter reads 175444.0 kWh
